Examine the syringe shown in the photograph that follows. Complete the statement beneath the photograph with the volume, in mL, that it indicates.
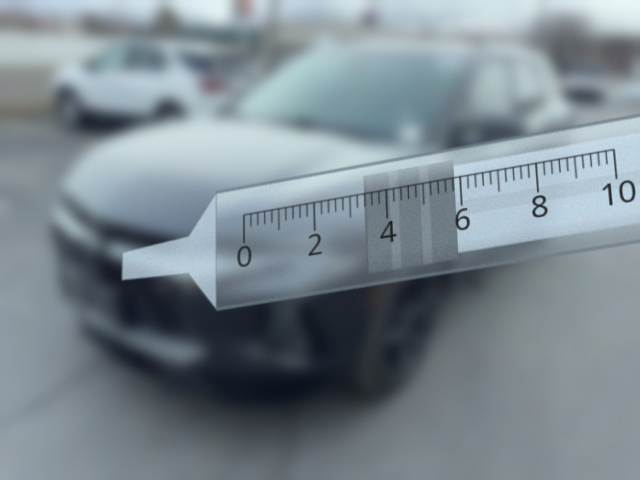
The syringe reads 3.4 mL
